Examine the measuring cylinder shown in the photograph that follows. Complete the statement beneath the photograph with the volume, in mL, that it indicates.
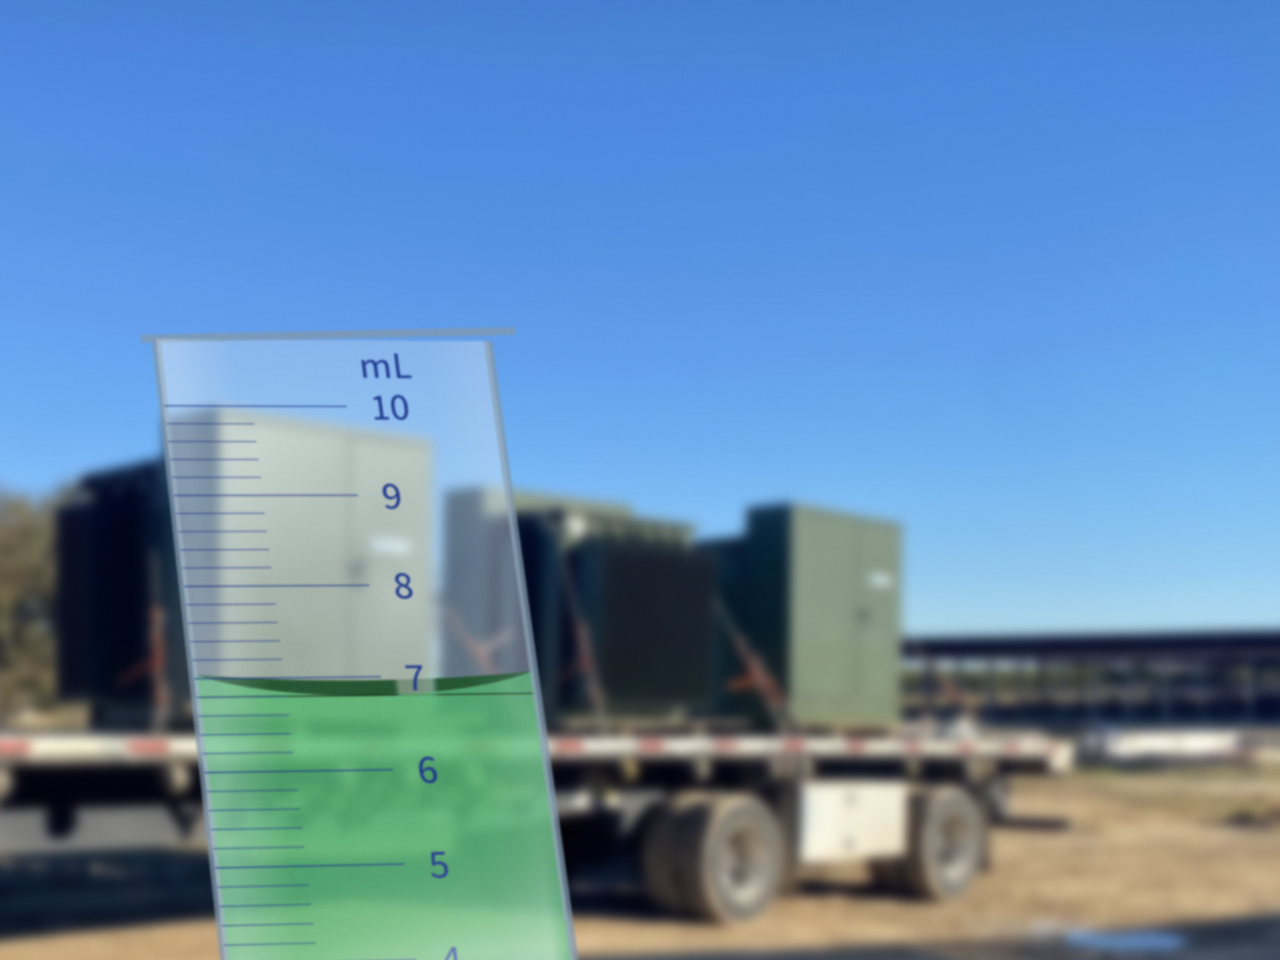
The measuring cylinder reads 6.8 mL
